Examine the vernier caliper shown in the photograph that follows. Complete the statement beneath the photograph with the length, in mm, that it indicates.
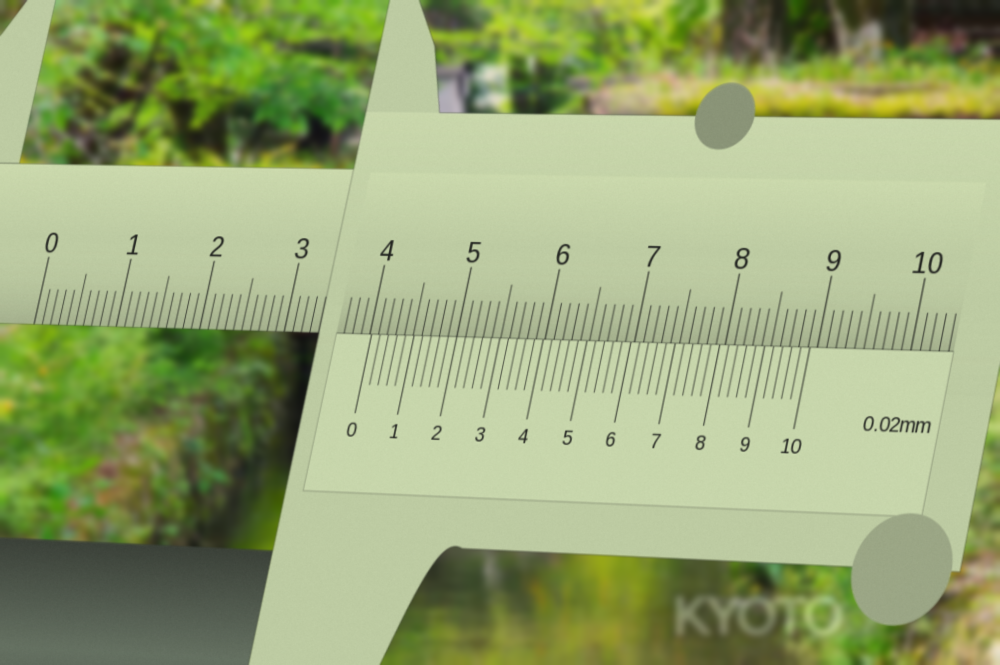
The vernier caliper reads 40.2 mm
